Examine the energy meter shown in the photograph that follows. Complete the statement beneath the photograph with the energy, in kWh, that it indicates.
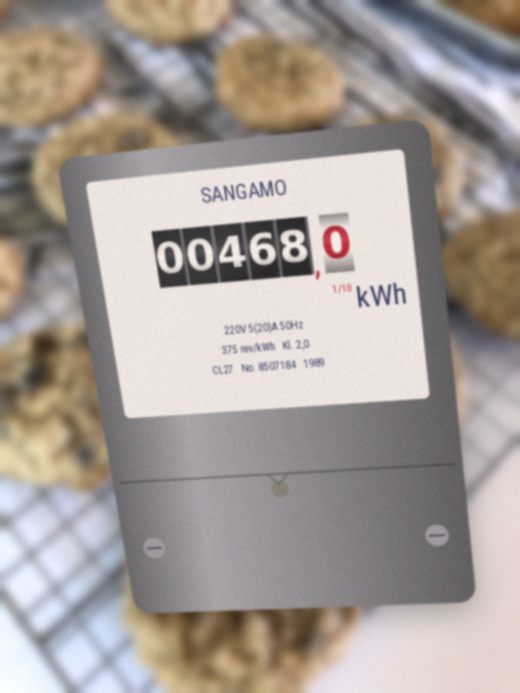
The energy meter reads 468.0 kWh
